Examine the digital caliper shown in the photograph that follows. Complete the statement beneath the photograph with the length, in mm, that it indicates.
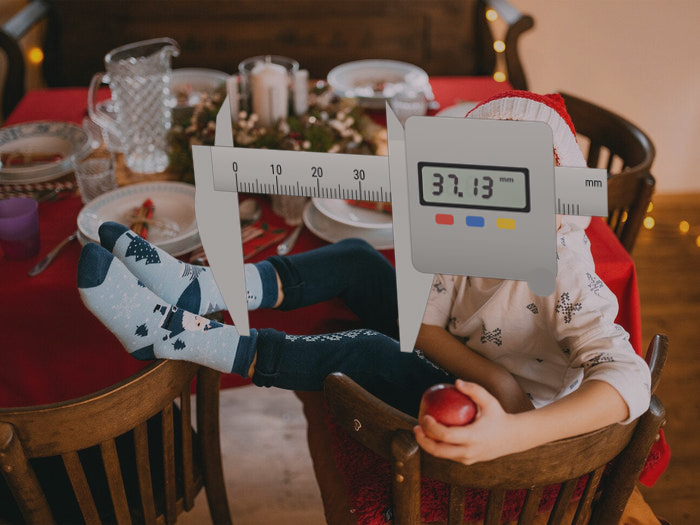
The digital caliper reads 37.13 mm
